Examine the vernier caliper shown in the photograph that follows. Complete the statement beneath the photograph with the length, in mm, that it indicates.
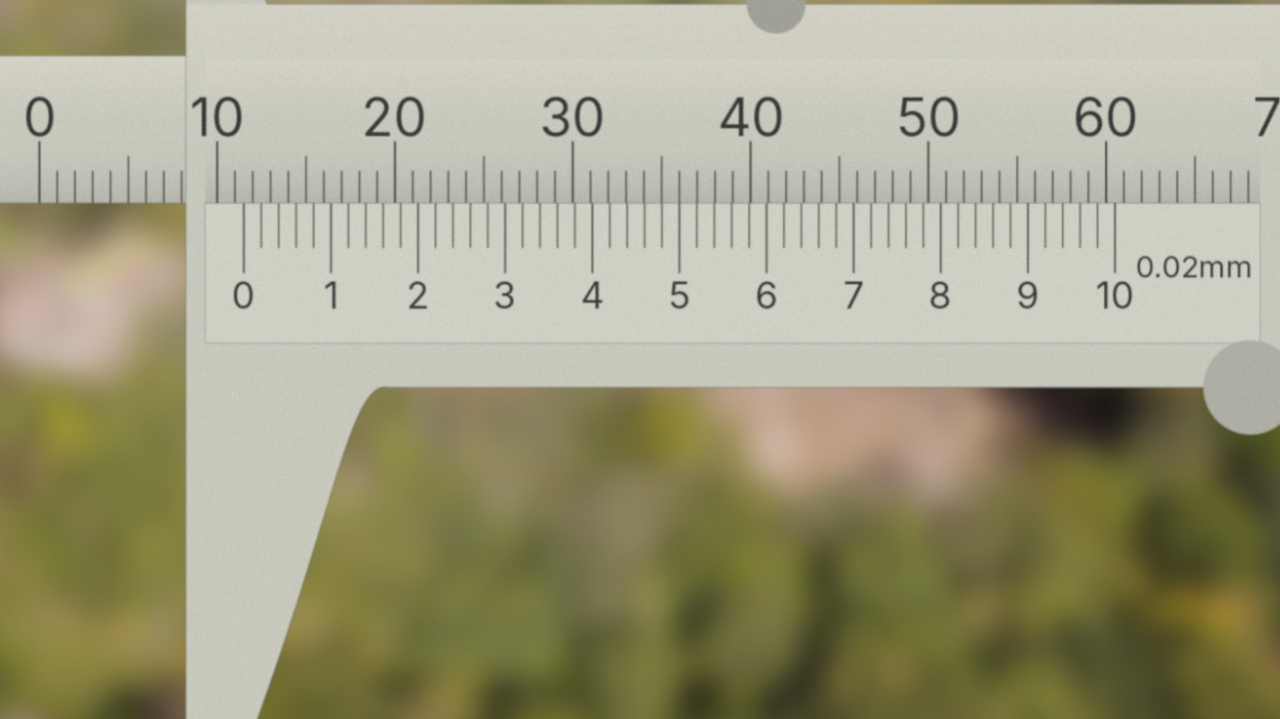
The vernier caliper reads 11.5 mm
